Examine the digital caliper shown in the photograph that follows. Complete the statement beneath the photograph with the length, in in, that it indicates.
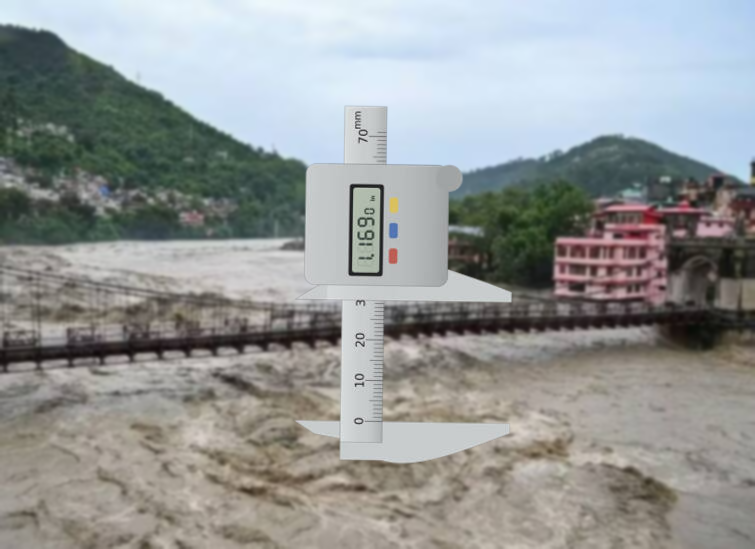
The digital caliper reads 1.1690 in
